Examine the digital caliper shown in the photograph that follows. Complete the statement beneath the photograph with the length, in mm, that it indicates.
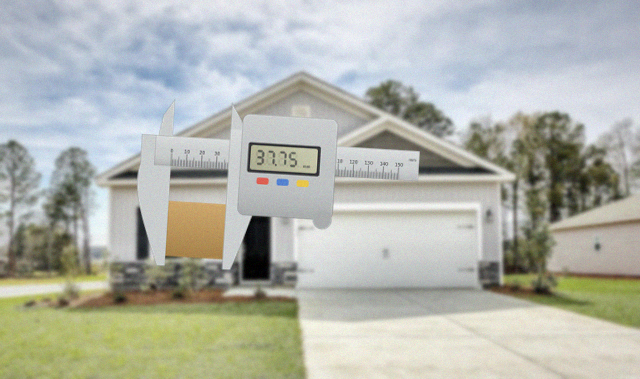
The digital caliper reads 37.75 mm
